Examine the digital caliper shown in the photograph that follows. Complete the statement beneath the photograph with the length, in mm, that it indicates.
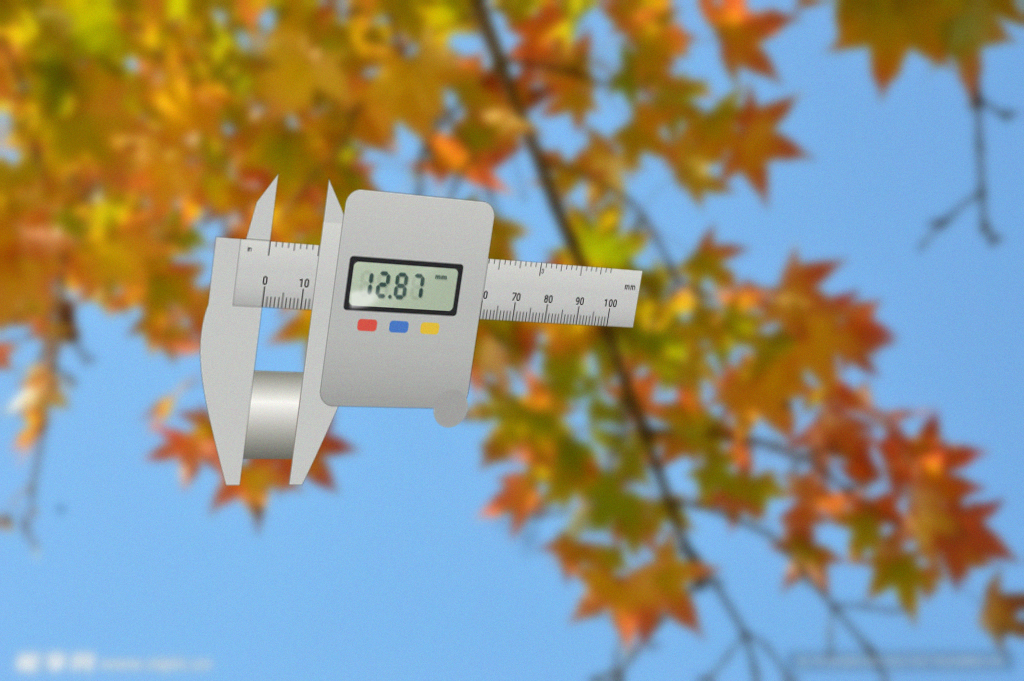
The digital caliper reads 12.87 mm
